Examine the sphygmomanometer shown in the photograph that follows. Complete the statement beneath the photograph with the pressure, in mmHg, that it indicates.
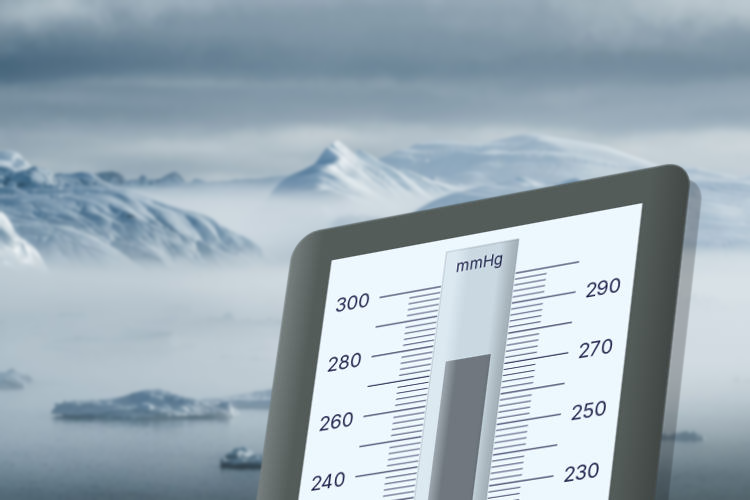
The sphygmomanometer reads 274 mmHg
